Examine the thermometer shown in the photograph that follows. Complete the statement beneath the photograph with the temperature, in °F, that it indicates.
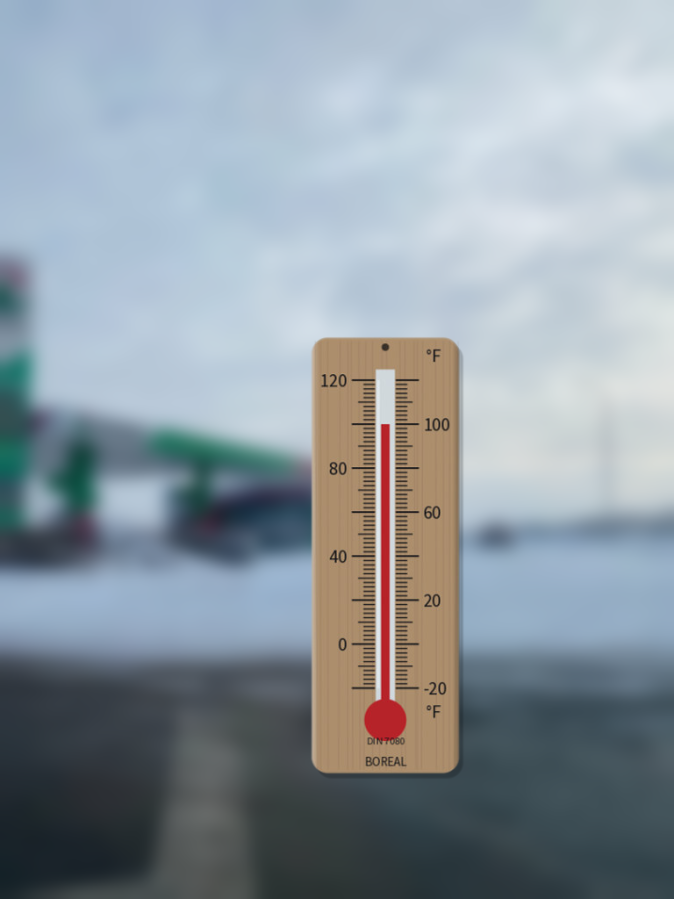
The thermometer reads 100 °F
